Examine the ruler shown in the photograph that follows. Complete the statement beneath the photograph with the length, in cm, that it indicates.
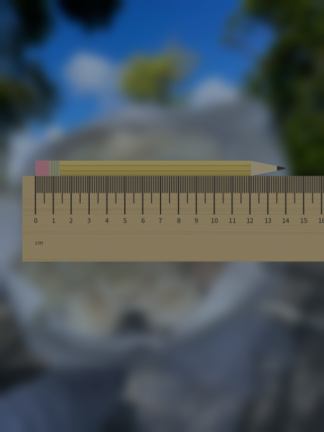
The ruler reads 14 cm
